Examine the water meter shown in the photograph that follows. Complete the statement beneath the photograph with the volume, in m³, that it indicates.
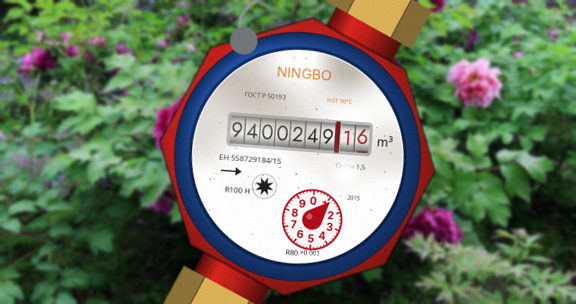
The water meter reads 9400249.161 m³
